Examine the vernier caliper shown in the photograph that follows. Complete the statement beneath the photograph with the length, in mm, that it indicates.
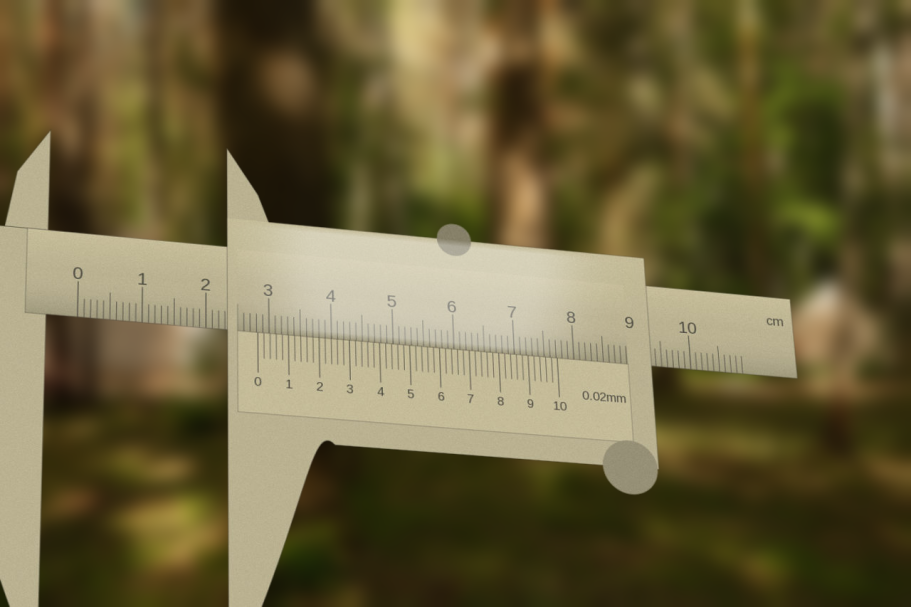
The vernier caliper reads 28.2 mm
